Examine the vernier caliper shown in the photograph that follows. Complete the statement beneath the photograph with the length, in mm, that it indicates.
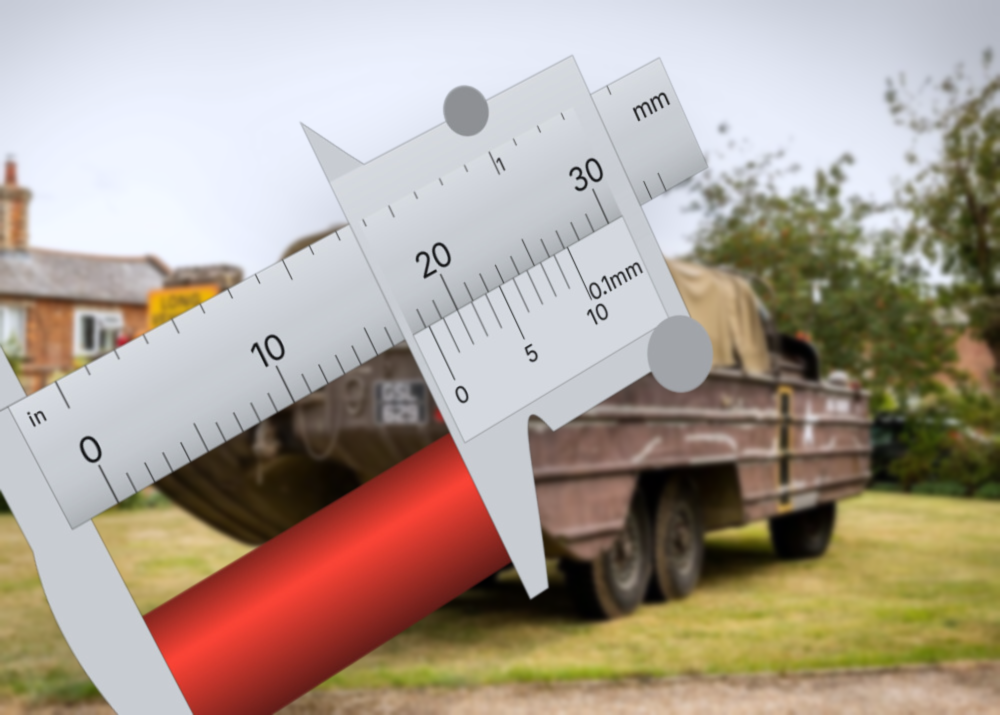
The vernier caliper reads 18.2 mm
